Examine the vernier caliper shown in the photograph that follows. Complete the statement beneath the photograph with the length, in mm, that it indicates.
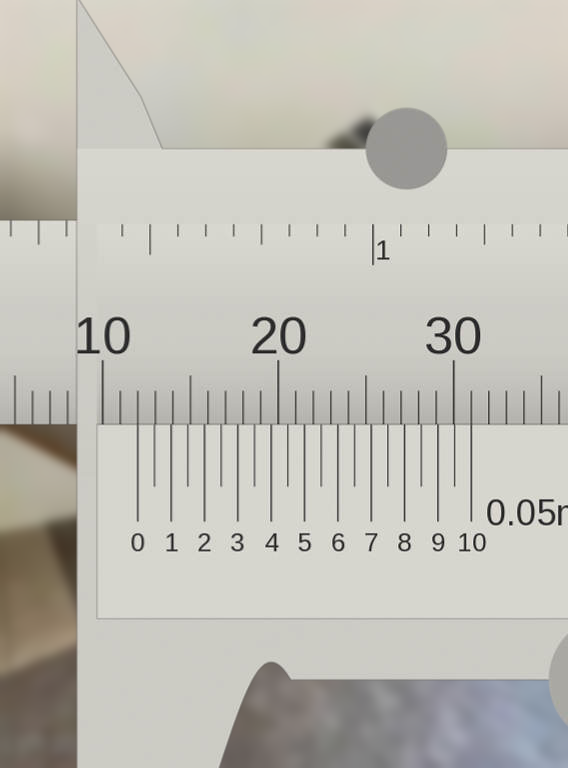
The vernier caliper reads 12.0 mm
